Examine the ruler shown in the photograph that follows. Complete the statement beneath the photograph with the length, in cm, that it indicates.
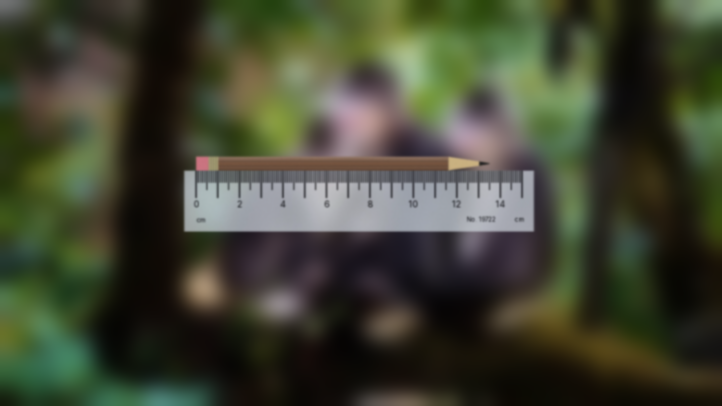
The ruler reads 13.5 cm
